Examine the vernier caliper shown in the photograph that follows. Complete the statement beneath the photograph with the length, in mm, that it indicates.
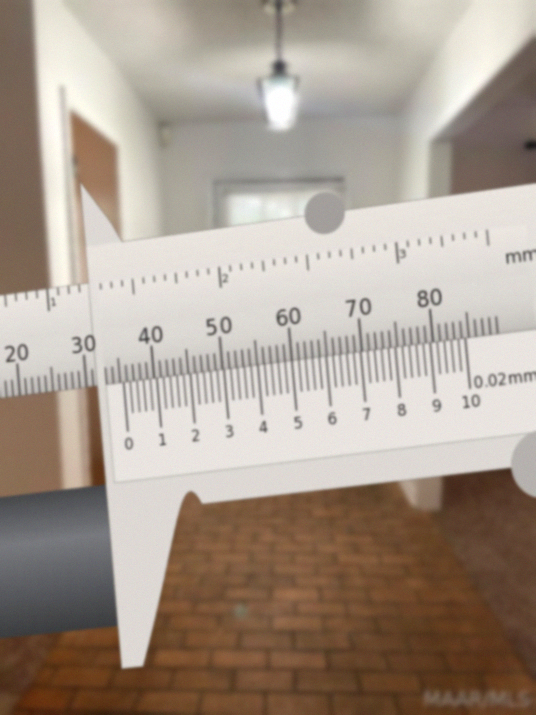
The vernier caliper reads 35.5 mm
